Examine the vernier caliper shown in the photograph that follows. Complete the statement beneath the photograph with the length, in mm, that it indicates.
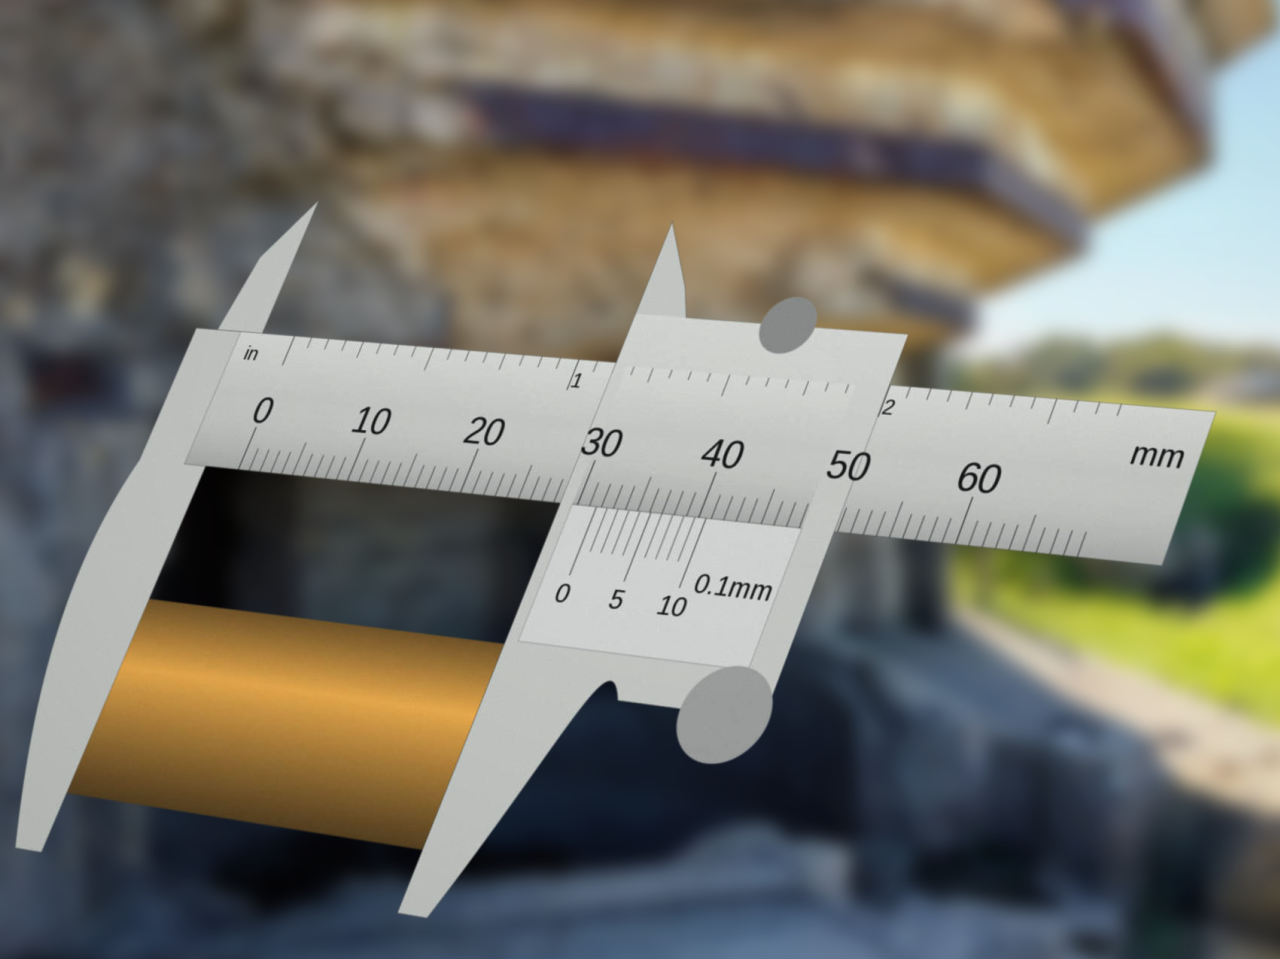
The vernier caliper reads 31.6 mm
